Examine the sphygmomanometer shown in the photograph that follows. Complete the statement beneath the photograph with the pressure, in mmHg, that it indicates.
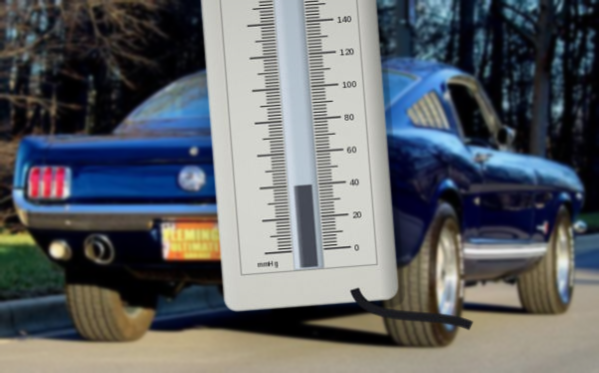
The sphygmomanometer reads 40 mmHg
